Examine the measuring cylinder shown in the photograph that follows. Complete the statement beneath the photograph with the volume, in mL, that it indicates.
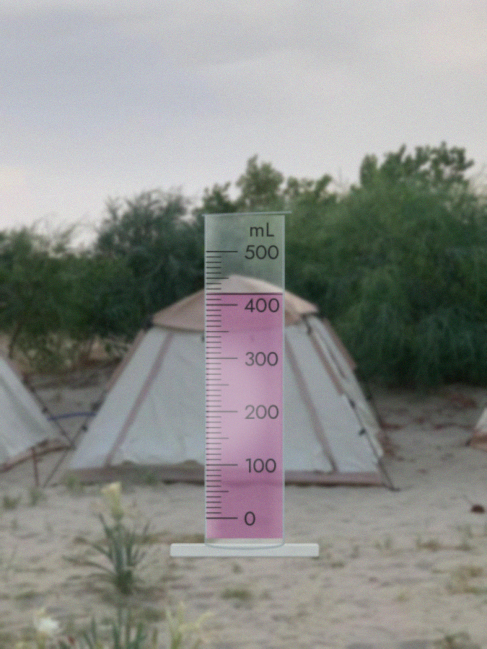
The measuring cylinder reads 420 mL
